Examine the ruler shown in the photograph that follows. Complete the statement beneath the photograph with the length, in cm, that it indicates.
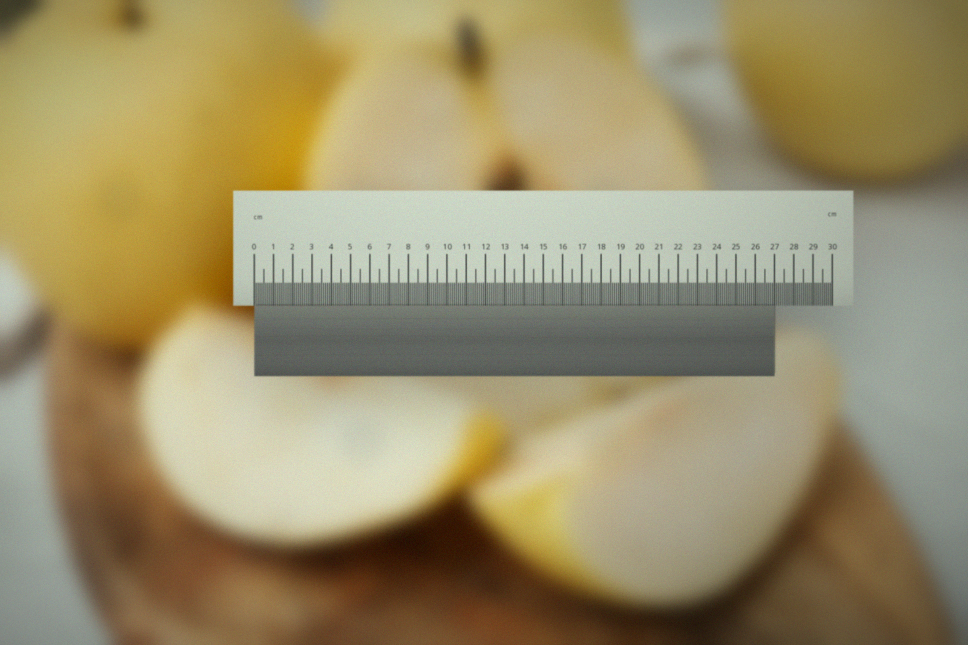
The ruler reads 27 cm
